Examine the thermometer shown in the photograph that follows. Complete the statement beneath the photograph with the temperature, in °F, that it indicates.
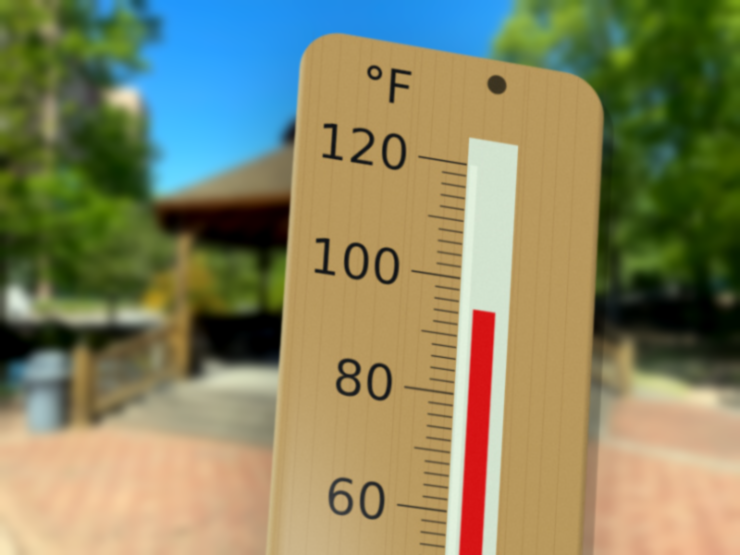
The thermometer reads 95 °F
